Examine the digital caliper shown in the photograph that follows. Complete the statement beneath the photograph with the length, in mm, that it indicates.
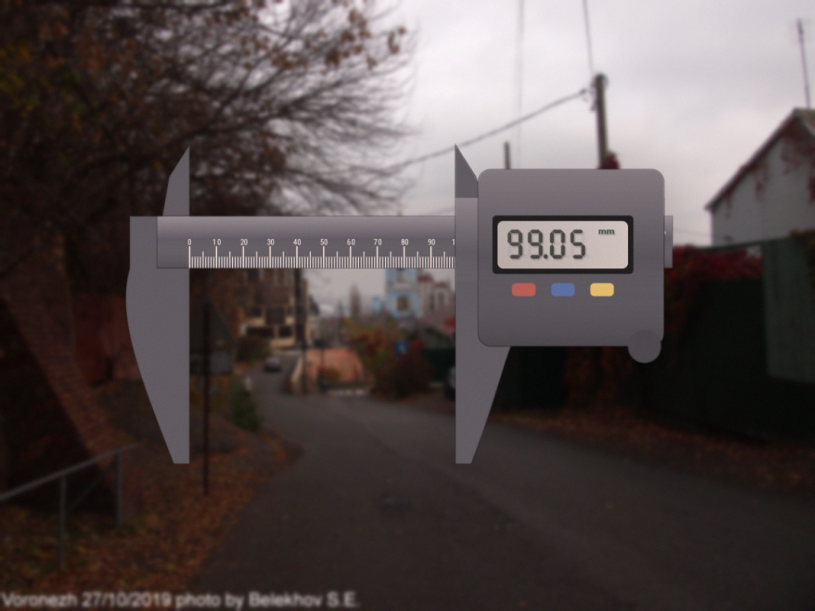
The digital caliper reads 99.05 mm
